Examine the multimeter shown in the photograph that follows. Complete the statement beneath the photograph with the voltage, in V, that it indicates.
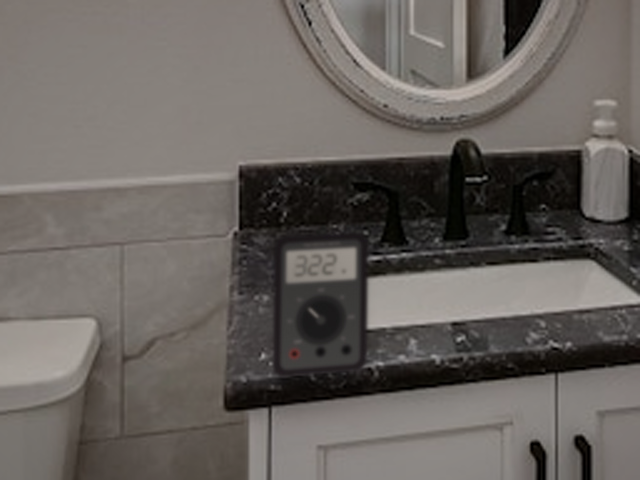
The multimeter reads 322 V
